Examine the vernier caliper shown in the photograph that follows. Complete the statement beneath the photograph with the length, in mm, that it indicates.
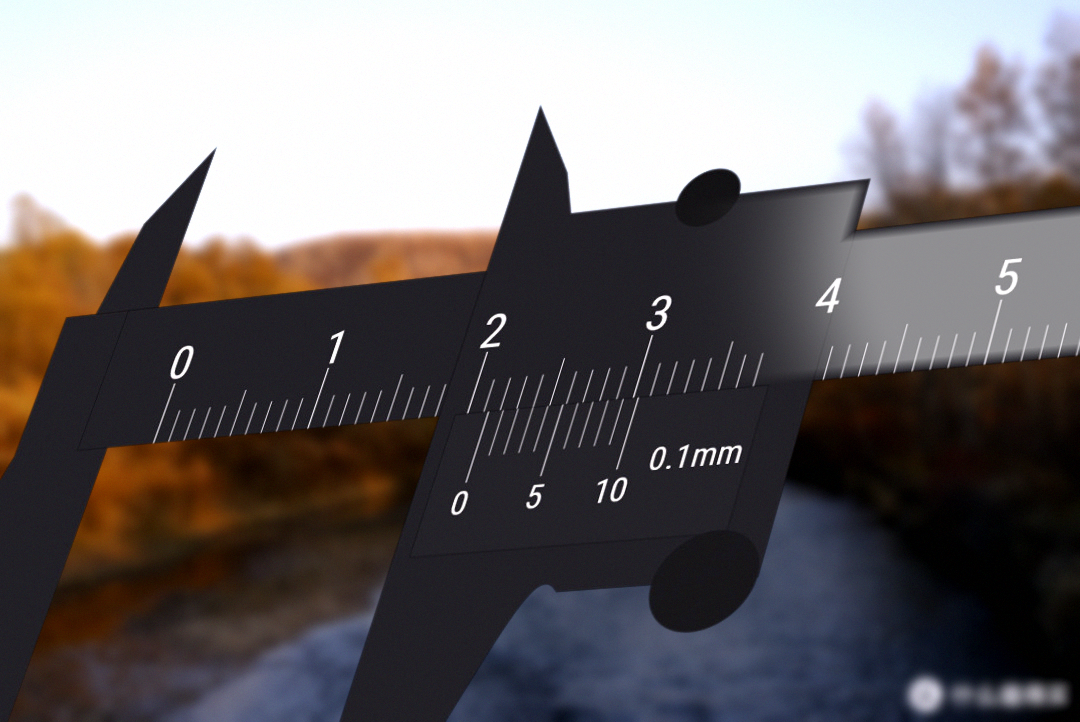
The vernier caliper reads 21.3 mm
